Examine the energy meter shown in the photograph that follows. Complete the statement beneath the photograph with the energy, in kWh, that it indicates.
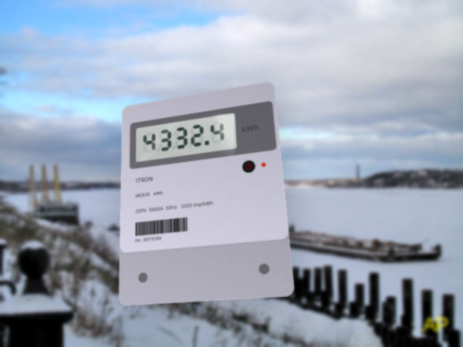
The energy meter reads 4332.4 kWh
